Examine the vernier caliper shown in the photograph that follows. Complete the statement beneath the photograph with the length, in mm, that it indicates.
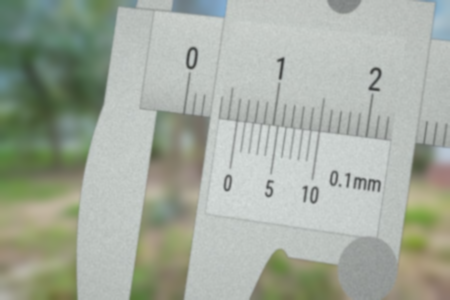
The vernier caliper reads 6.0 mm
